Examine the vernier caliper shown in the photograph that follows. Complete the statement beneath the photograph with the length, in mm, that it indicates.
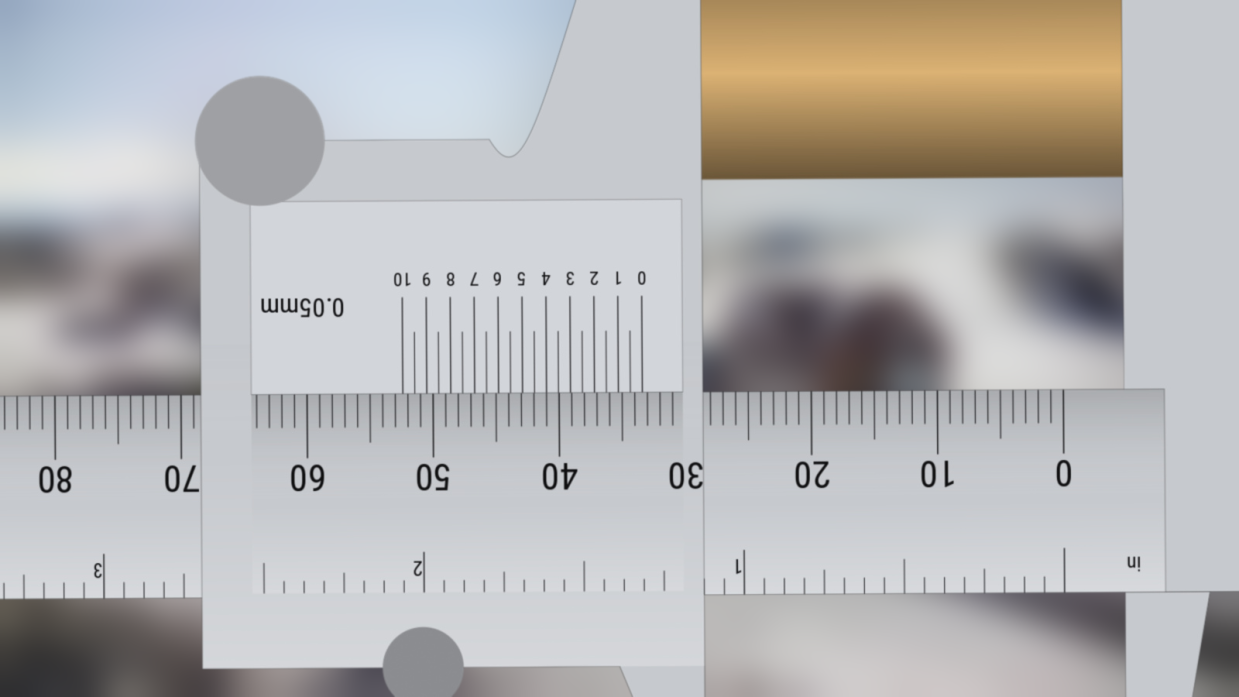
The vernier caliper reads 33.4 mm
